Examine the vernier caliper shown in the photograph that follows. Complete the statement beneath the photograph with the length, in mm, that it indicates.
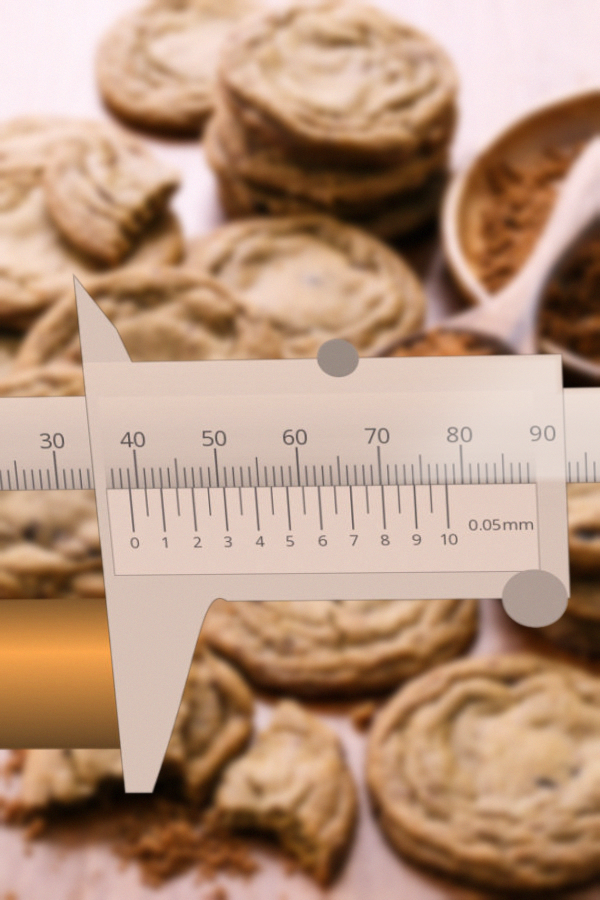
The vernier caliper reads 39.0 mm
